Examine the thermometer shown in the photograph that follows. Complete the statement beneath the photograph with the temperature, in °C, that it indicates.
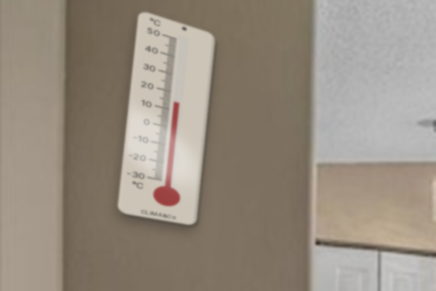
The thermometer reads 15 °C
